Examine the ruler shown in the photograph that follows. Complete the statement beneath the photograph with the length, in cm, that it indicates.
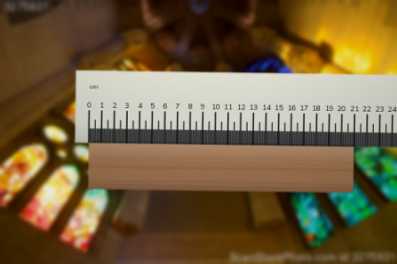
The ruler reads 21 cm
